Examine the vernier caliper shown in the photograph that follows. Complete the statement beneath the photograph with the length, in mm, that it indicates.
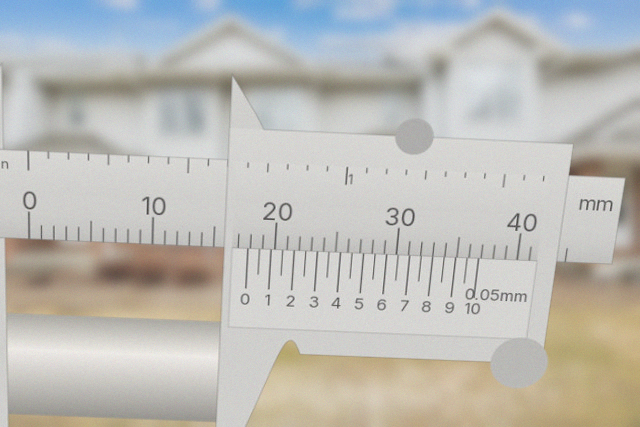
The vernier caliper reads 17.8 mm
